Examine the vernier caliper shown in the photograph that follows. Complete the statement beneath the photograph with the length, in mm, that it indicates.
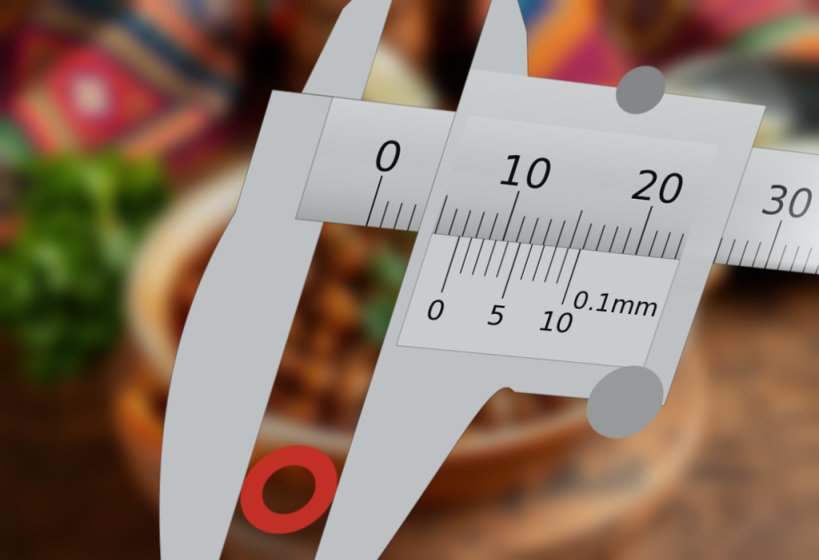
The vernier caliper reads 6.8 mm
